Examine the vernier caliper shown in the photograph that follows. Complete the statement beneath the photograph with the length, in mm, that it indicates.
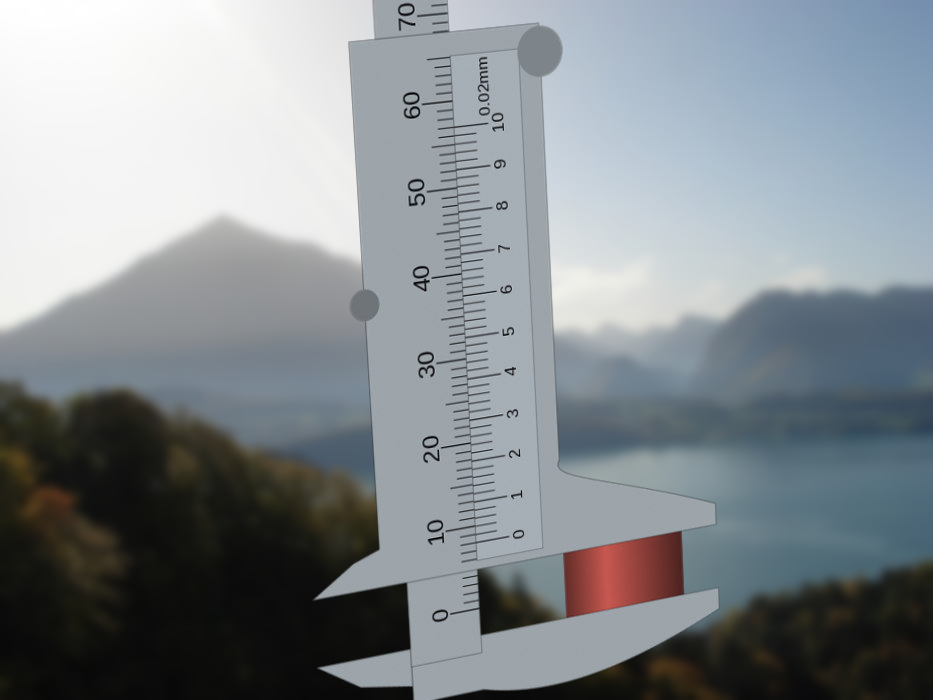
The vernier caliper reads 8.0 mm
